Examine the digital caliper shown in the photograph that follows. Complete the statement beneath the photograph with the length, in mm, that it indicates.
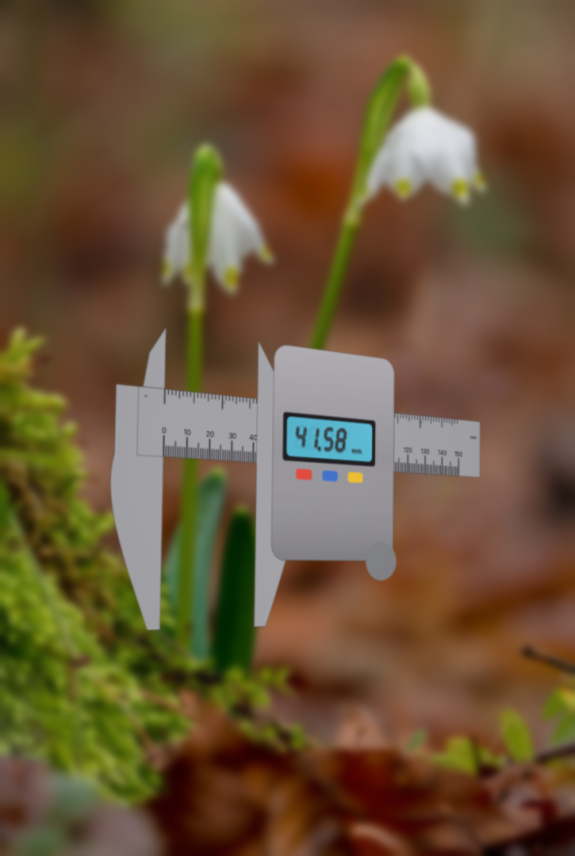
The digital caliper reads 41.58 mm
